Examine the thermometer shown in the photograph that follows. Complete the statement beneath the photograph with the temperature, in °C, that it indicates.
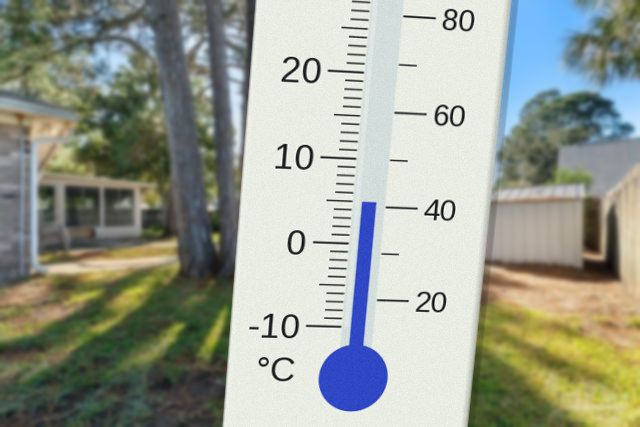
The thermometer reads 5 °C
